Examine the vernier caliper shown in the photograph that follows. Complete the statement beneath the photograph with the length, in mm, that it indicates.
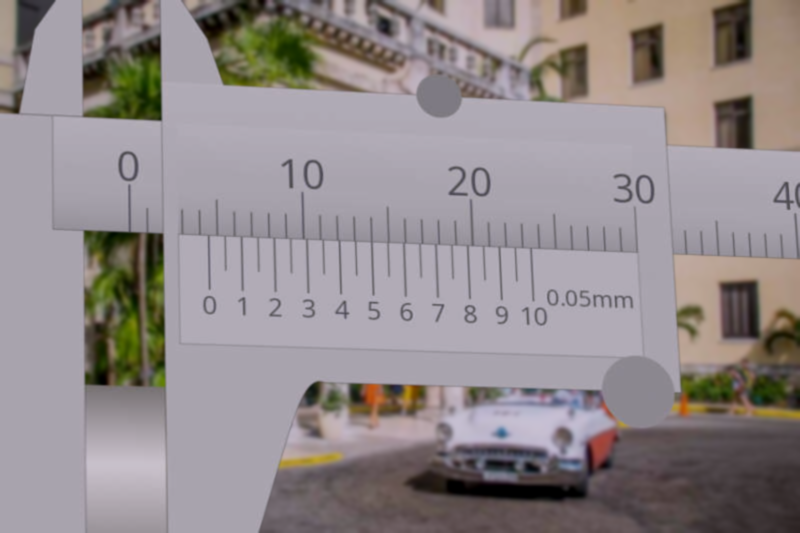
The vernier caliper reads 4.5 mm
